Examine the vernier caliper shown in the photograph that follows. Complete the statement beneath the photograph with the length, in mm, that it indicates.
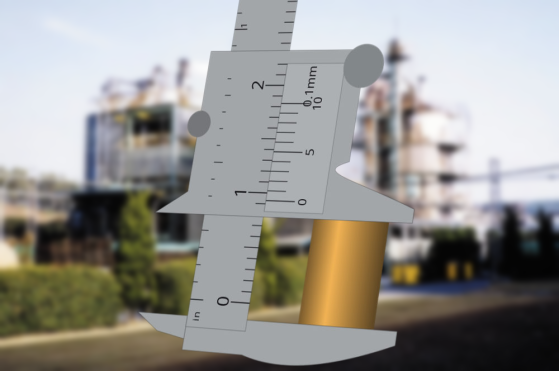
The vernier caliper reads 9.3 mm
